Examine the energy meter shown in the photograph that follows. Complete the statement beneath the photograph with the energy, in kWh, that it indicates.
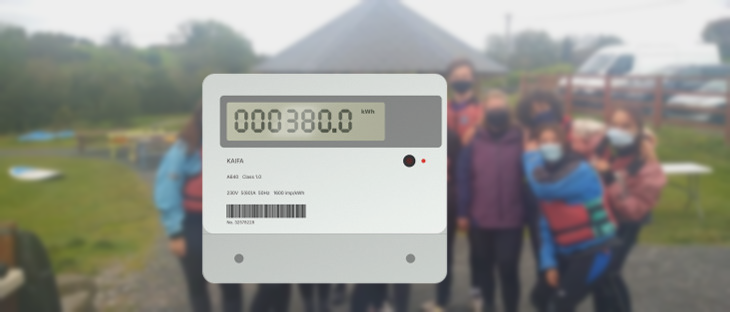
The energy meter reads 380.0 kWh
